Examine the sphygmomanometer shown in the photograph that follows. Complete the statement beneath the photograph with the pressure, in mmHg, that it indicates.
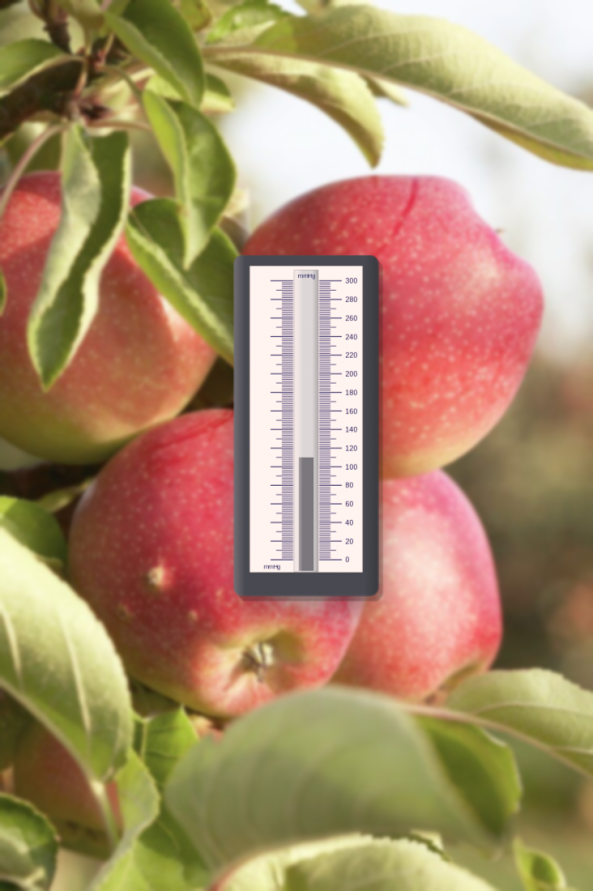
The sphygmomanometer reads 110 mmHg
